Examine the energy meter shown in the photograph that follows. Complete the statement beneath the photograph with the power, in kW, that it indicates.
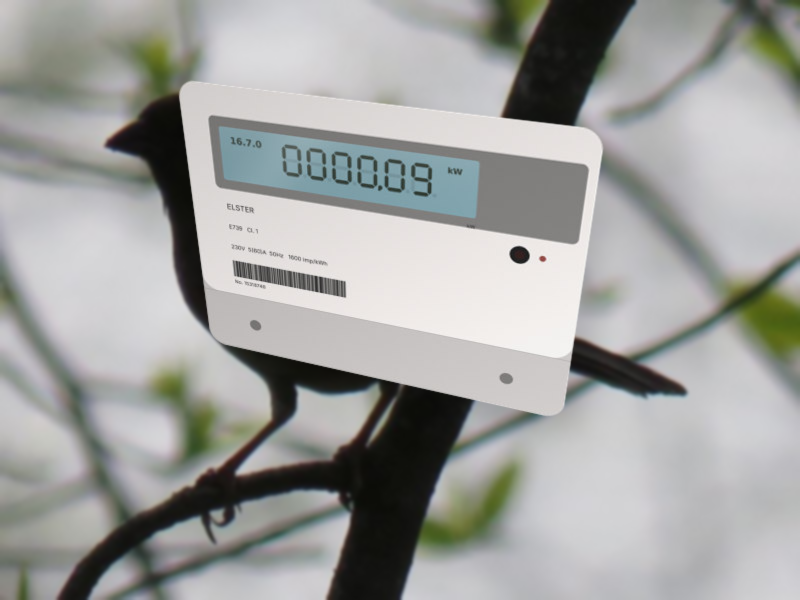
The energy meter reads 0.09 kW
